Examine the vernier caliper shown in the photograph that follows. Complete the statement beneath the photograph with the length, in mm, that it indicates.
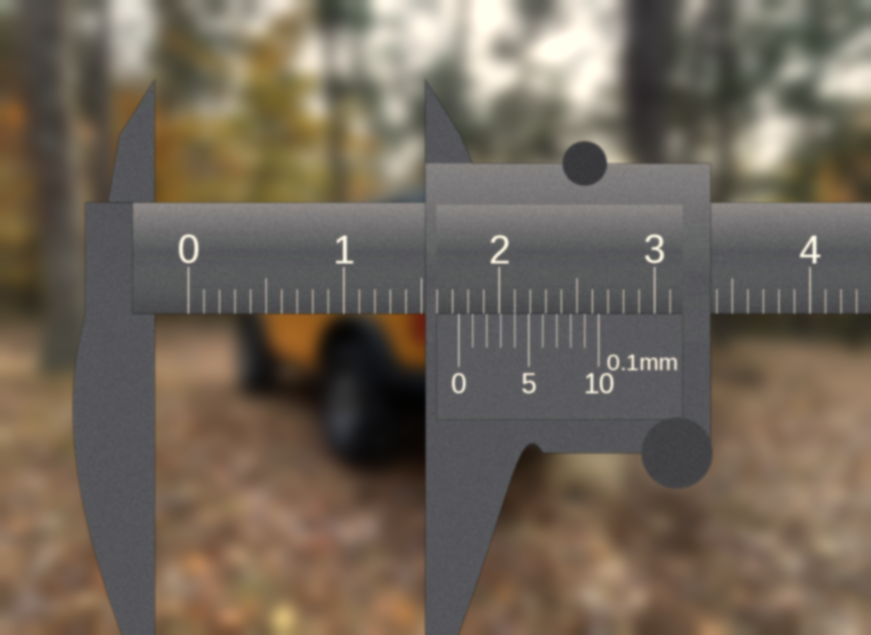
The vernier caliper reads 17.4 mm
